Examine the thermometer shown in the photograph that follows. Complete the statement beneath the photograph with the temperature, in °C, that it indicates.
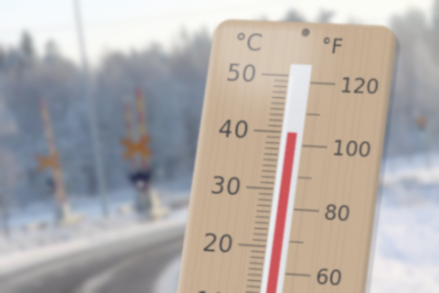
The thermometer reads 40 °C
